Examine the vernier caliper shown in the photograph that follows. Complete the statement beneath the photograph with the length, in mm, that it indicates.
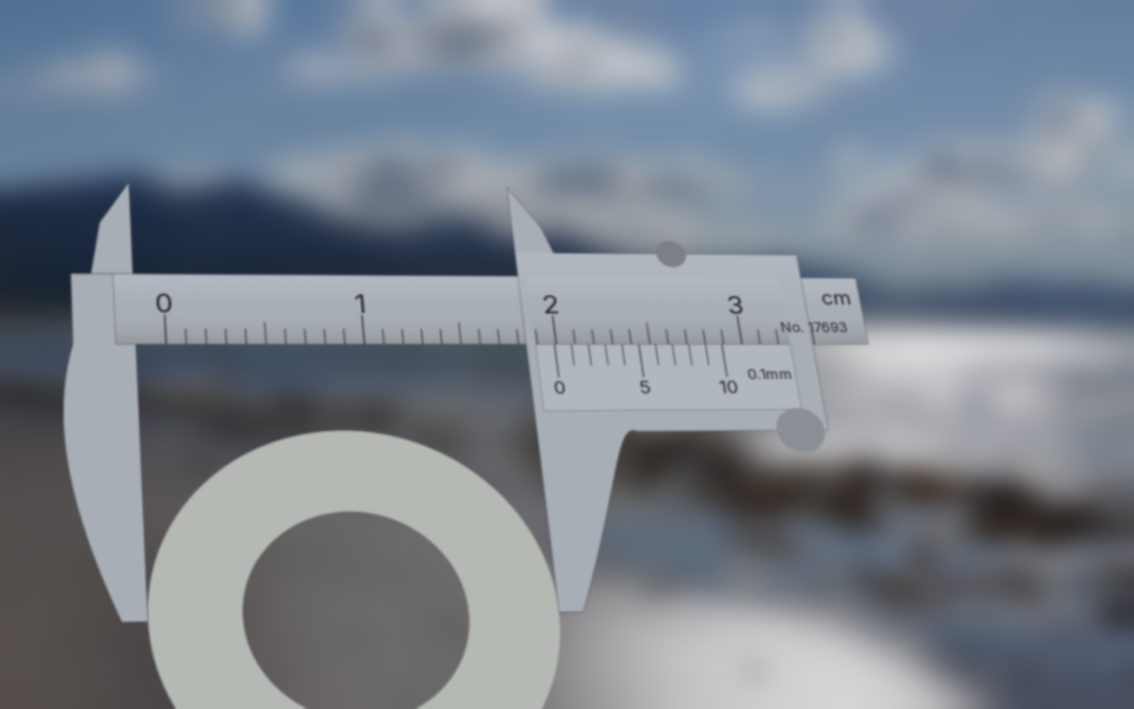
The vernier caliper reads 19.9 mm
